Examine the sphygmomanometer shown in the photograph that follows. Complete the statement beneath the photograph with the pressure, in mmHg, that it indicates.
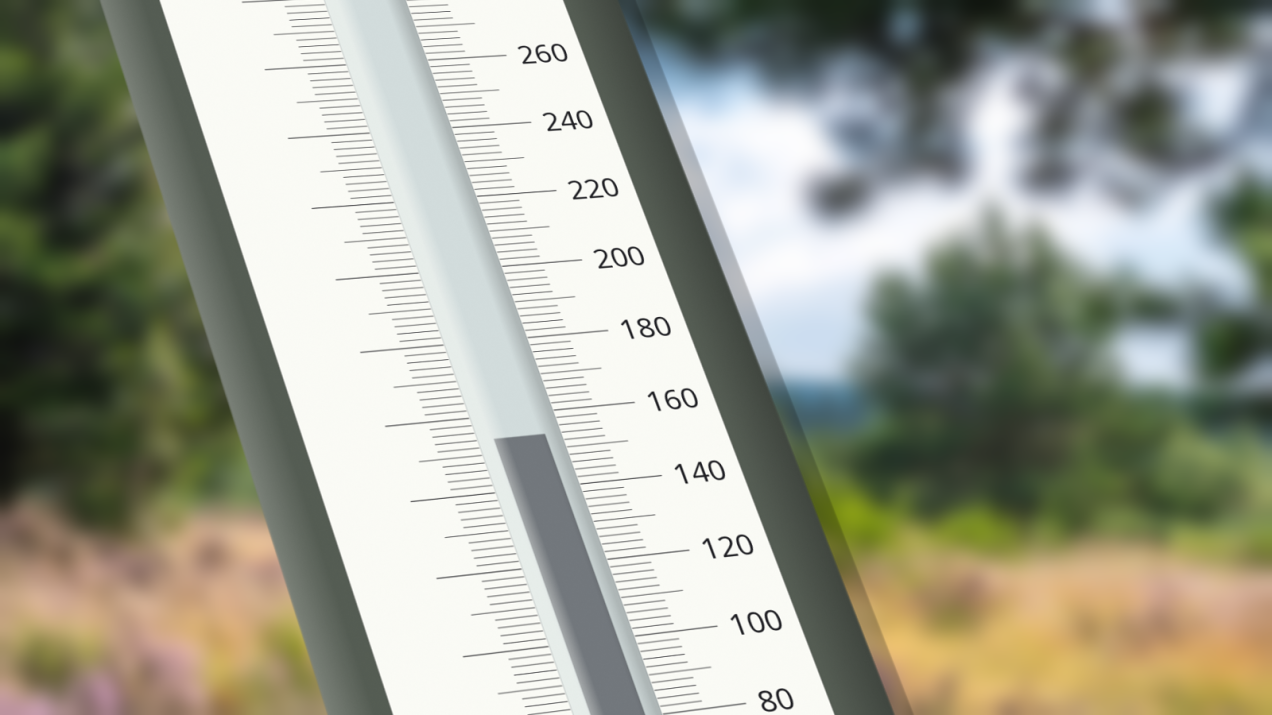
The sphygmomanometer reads 154 mmHg
